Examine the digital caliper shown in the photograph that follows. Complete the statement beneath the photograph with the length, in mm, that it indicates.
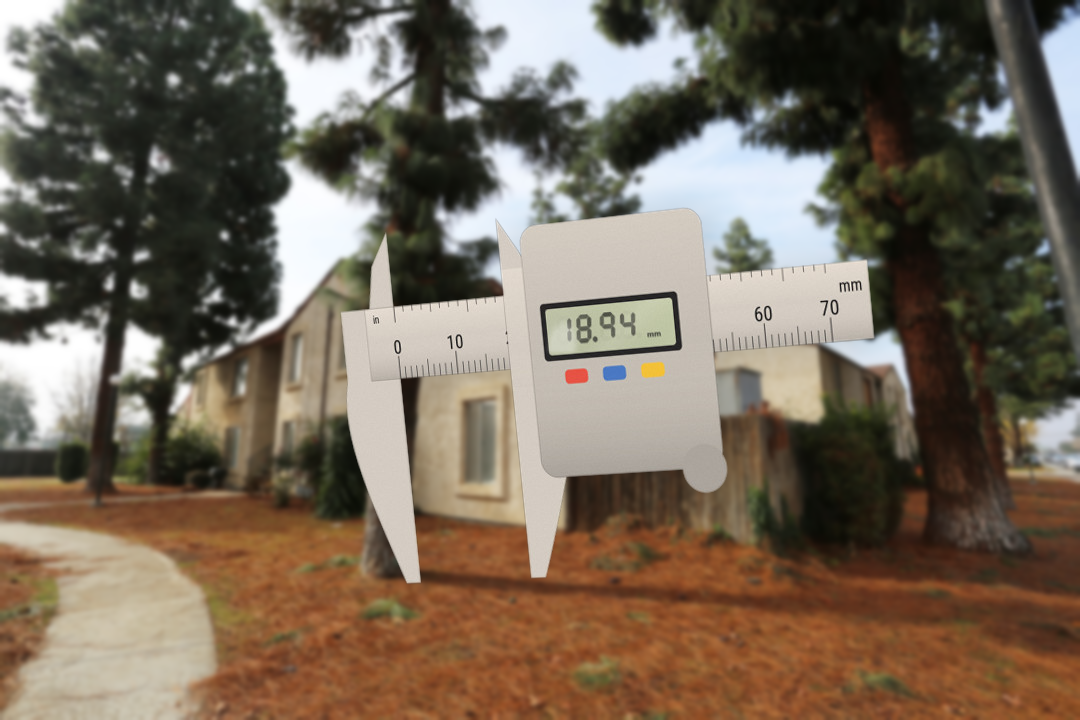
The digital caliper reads 18.94 mm
